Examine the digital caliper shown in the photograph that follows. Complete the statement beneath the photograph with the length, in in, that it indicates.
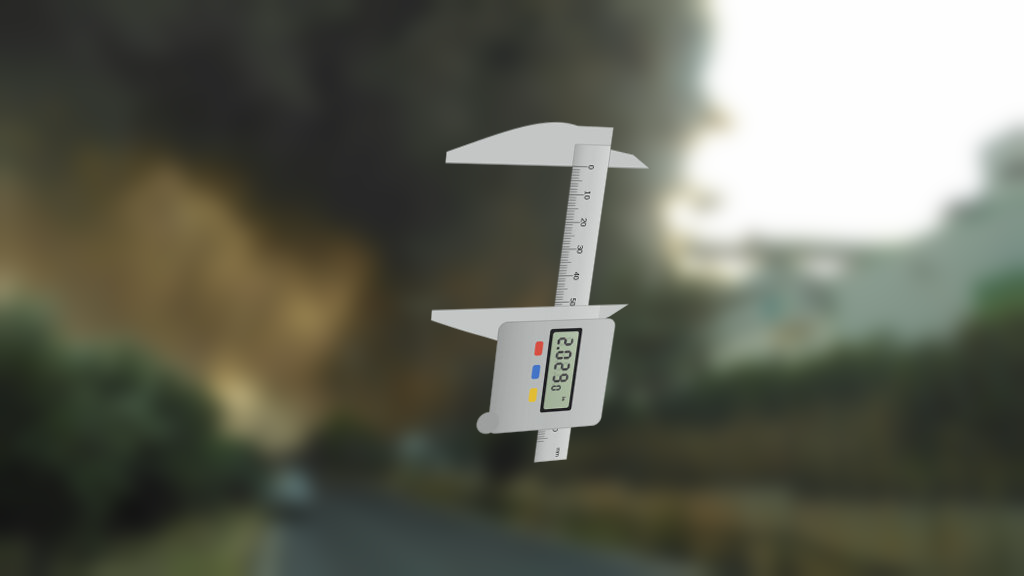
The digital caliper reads 2.0290 in
